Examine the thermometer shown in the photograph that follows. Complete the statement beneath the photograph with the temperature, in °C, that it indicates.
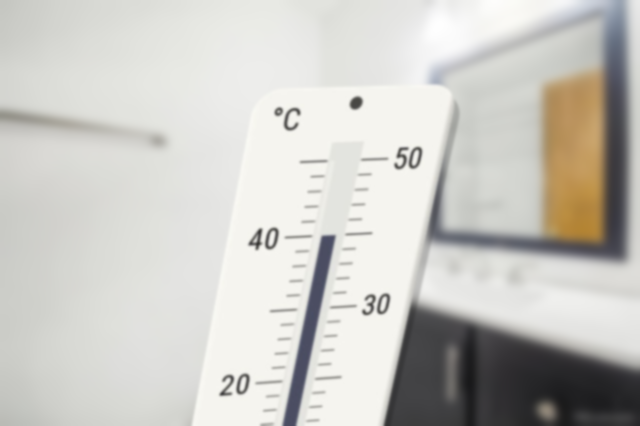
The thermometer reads 40 °C
